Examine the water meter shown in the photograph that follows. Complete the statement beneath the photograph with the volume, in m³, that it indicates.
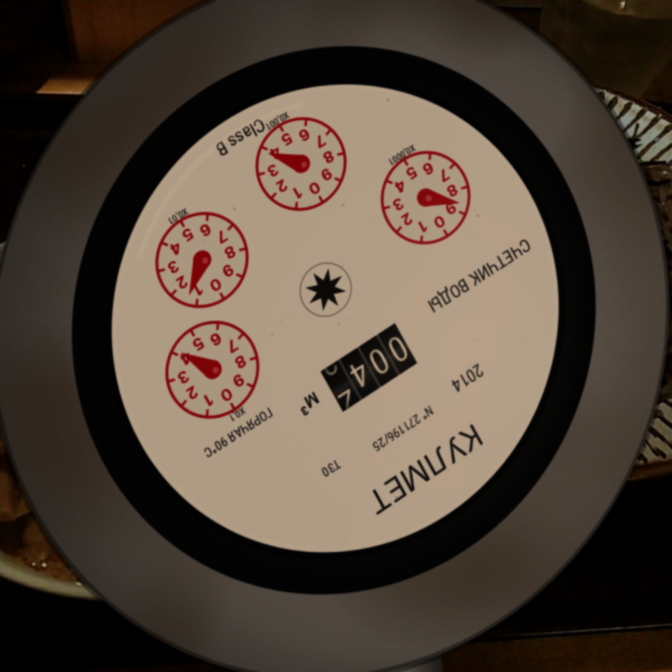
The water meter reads 42.4138 m³
